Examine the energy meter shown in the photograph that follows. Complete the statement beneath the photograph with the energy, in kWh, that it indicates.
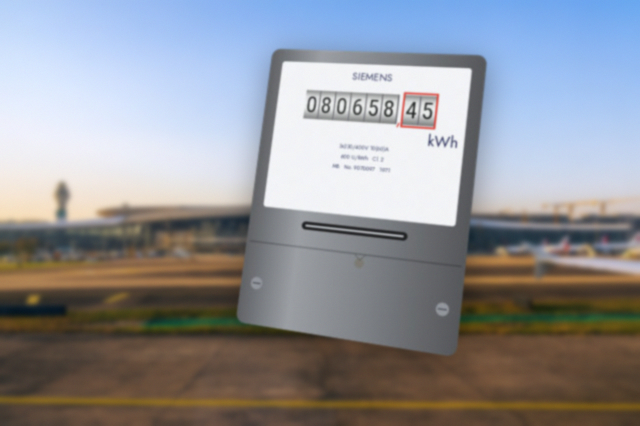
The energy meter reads 80658.45 kWh
